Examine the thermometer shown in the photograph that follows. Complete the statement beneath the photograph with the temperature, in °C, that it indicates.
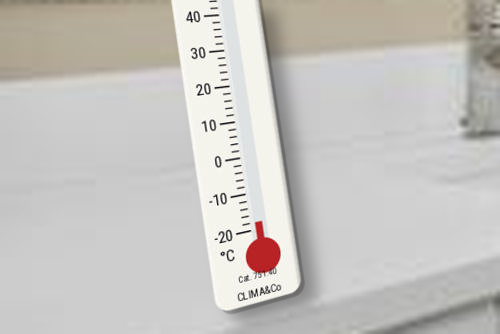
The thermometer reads -18 °C
